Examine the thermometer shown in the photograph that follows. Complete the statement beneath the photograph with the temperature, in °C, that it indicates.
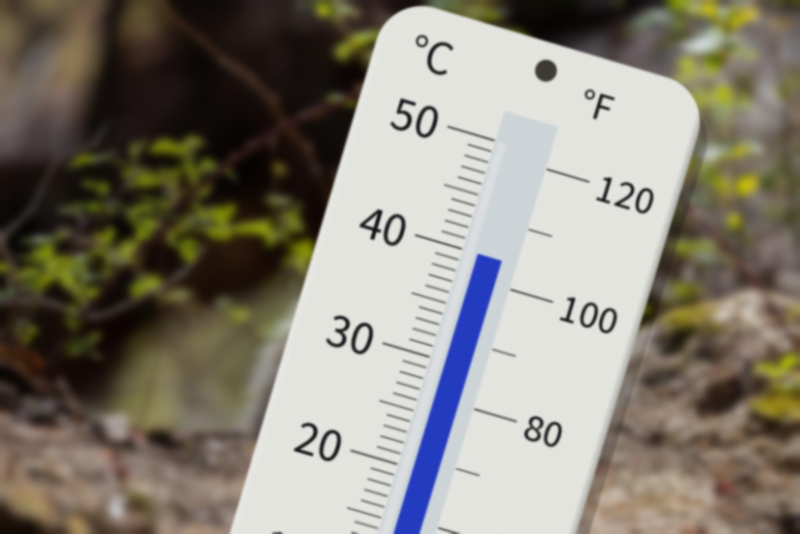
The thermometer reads 40 °C
